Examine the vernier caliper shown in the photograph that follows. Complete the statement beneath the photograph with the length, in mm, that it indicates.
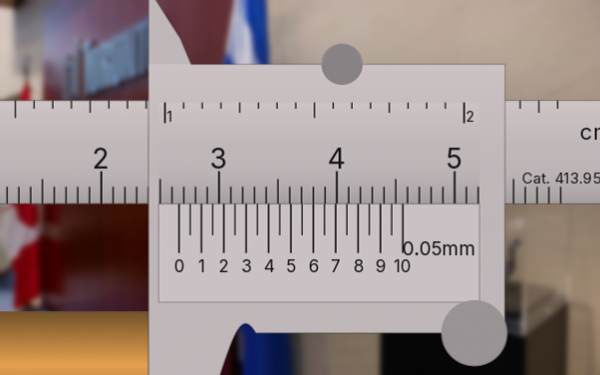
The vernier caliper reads 26.6 mm
